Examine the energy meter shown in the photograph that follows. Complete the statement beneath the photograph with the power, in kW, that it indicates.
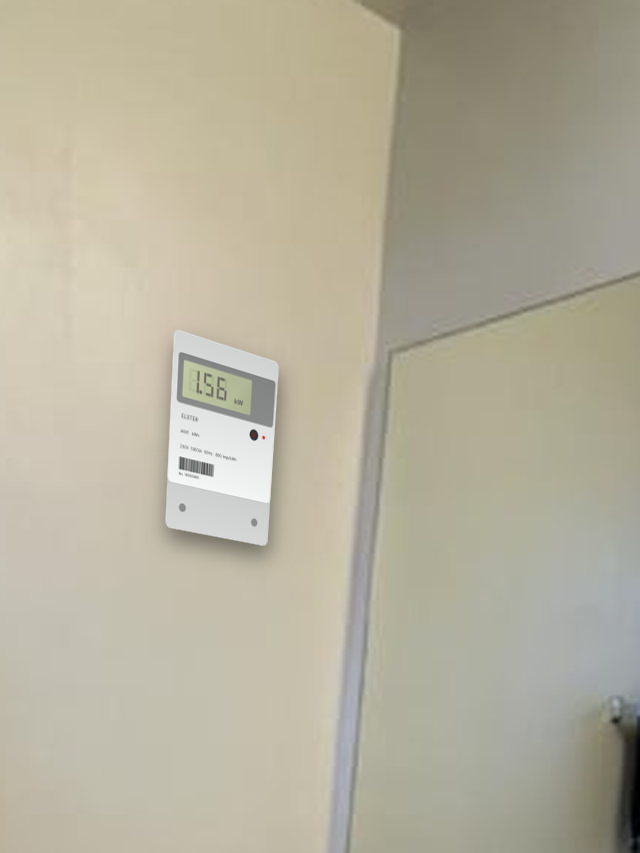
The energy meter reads 1.56 kW
